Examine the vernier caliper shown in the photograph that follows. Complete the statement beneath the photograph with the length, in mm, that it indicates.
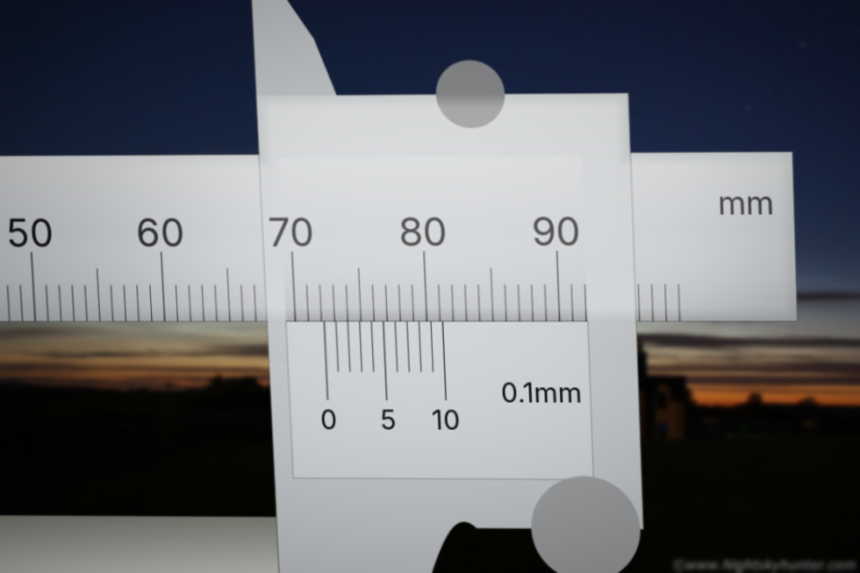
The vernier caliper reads 72.2 mm
